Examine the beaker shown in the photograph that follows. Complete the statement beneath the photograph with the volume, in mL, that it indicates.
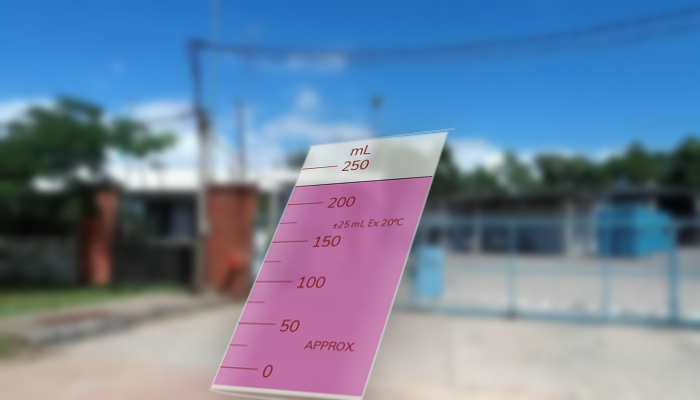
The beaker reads 225 mL
